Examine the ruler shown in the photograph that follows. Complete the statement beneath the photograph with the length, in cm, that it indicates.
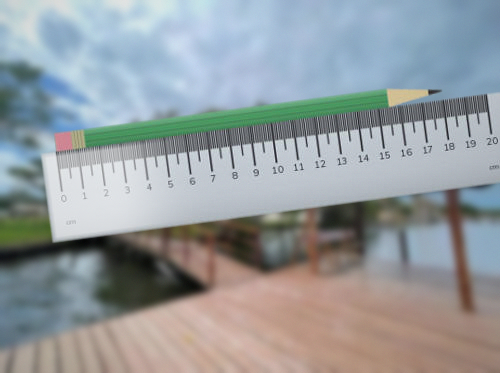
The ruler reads 18 cm
